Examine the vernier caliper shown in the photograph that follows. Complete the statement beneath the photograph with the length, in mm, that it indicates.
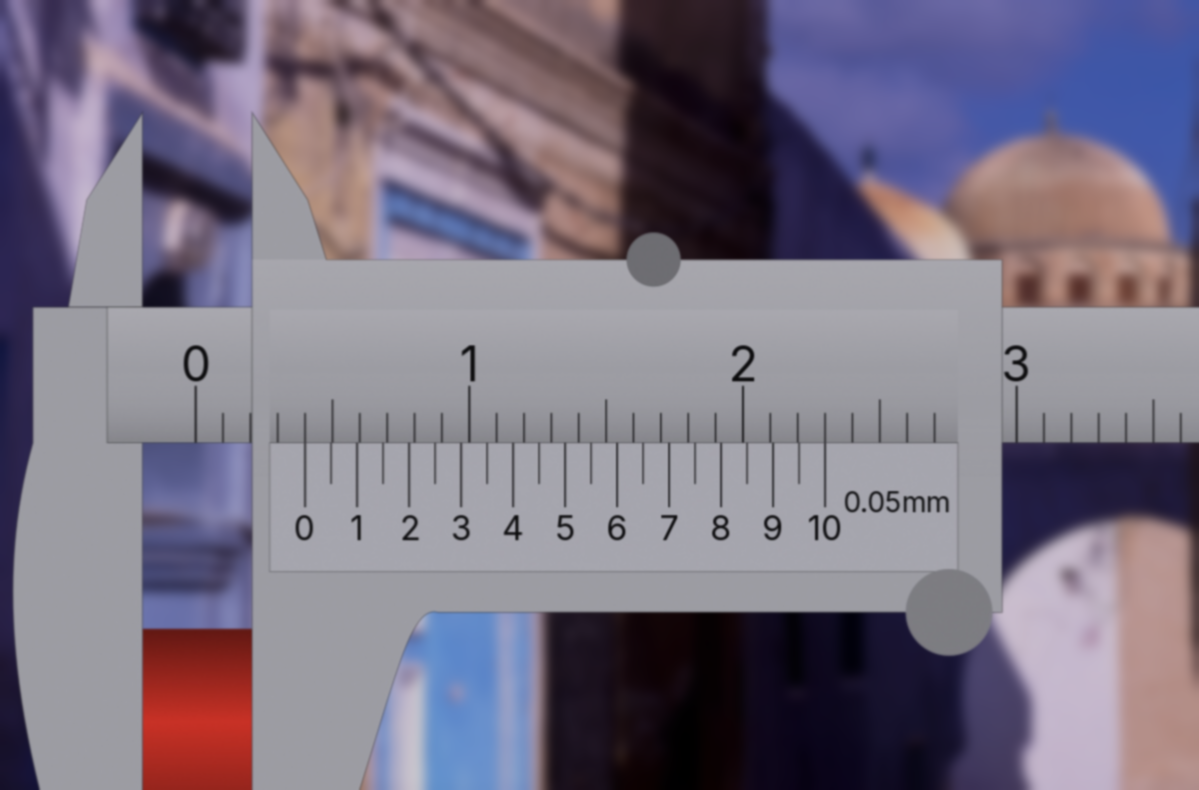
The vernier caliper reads 4.0 mm
